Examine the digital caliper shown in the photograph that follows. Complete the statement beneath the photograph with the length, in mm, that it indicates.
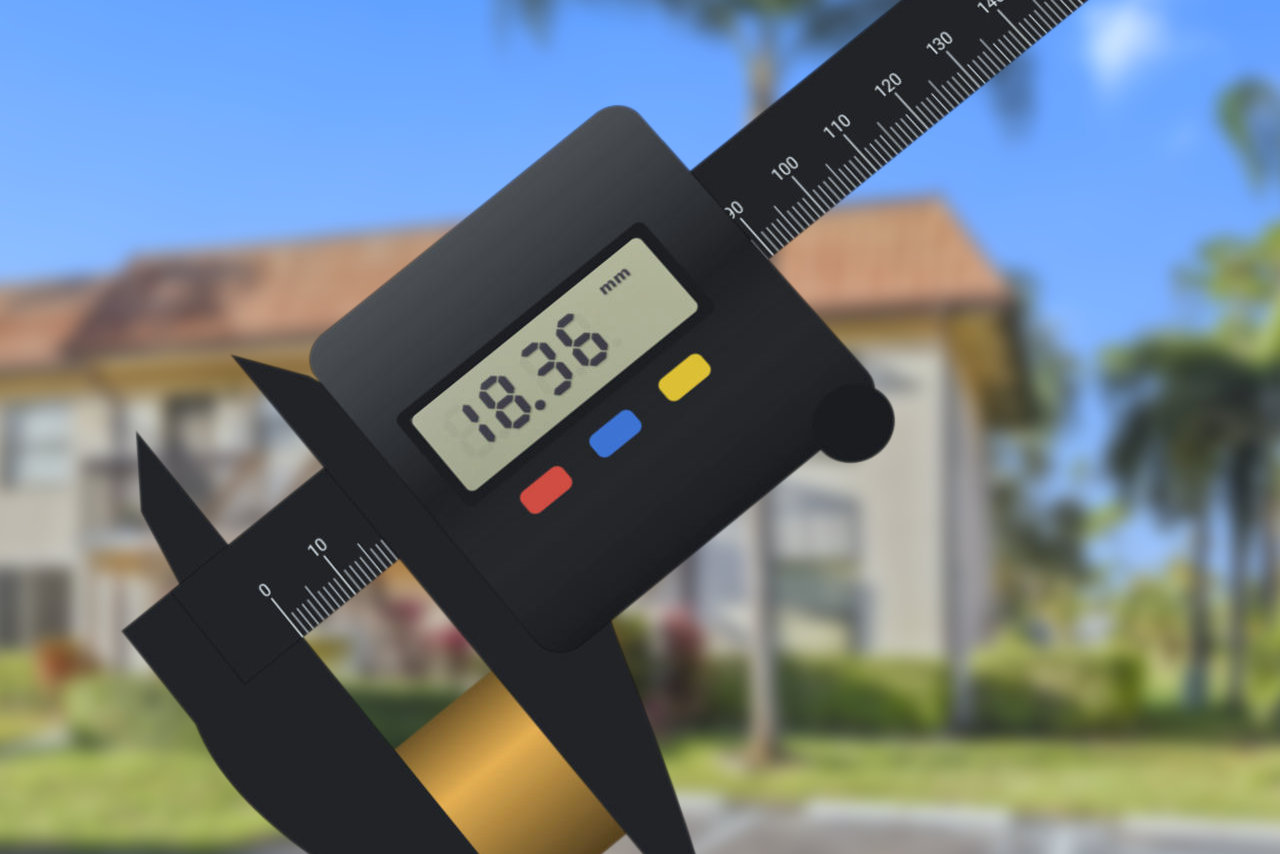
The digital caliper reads 18.36 mm
